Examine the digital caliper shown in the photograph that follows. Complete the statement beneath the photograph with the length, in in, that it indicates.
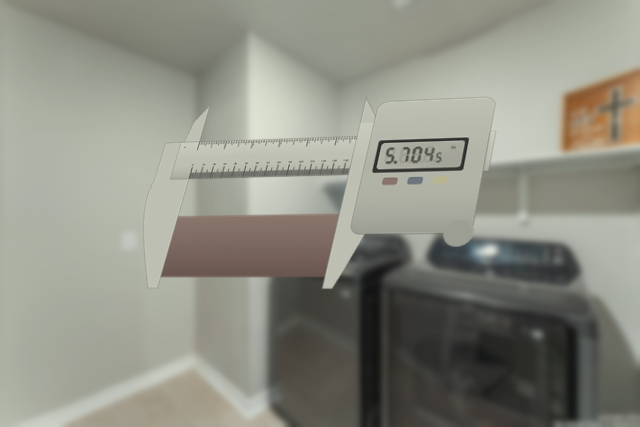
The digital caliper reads 5.7045 in
